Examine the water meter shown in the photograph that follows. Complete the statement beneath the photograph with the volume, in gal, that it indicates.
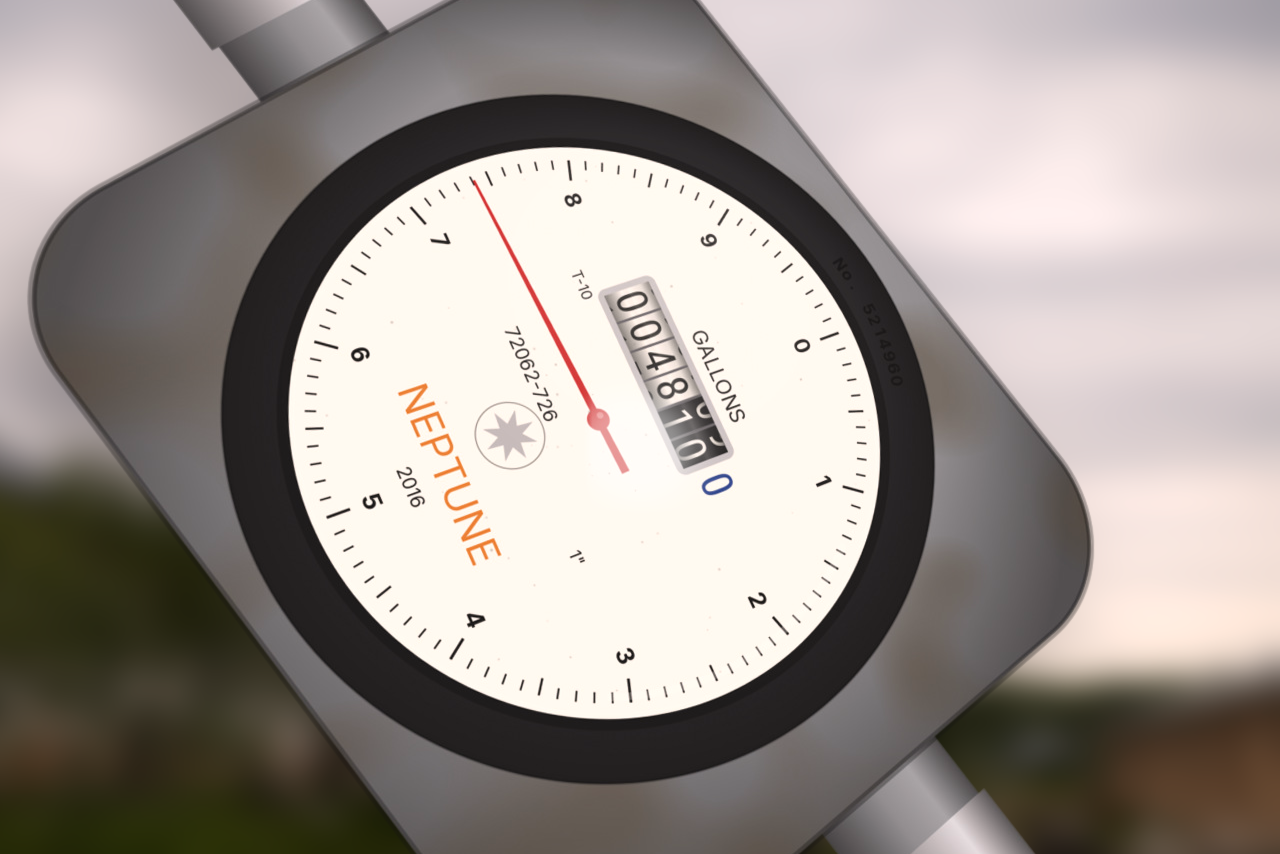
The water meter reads 48097.4 gal
